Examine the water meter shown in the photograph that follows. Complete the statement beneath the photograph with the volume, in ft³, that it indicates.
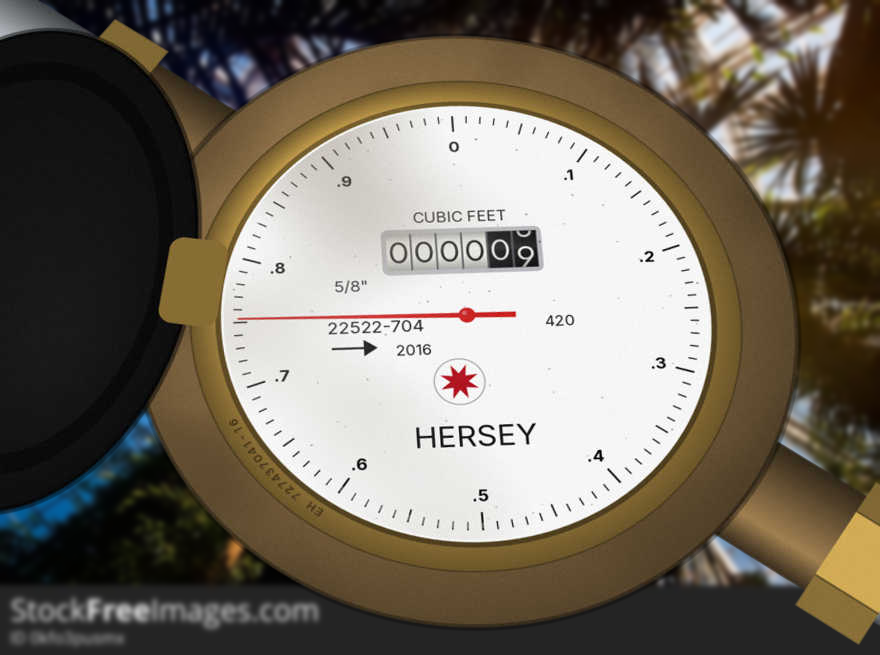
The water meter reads 8.75 ft³
